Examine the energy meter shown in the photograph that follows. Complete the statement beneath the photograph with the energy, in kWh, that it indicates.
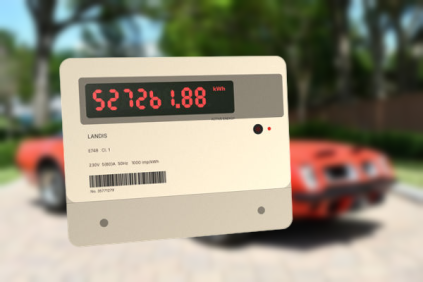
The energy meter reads 527261.88 kWh
